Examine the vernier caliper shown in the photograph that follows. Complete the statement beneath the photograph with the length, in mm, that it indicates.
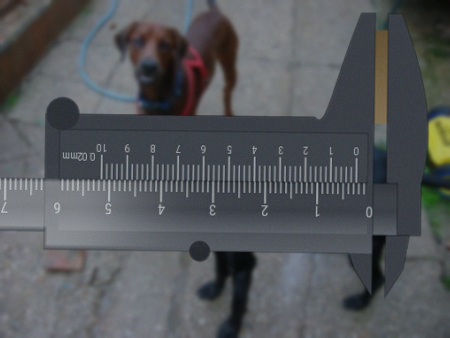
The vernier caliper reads 2.5 mm
